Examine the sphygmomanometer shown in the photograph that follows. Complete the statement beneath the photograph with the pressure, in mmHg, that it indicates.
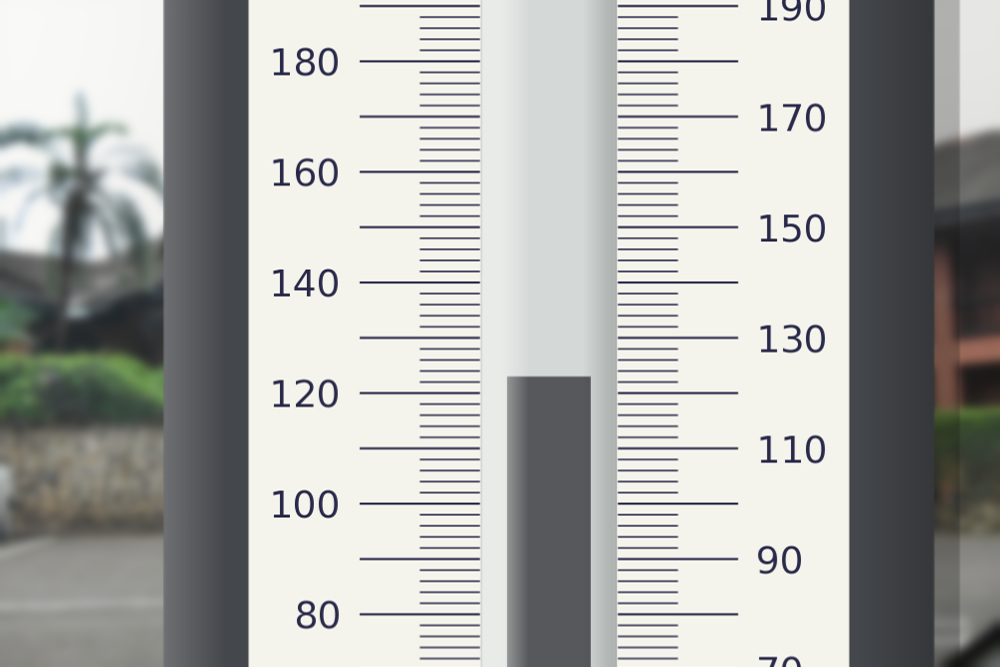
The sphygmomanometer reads 123 mmHg
